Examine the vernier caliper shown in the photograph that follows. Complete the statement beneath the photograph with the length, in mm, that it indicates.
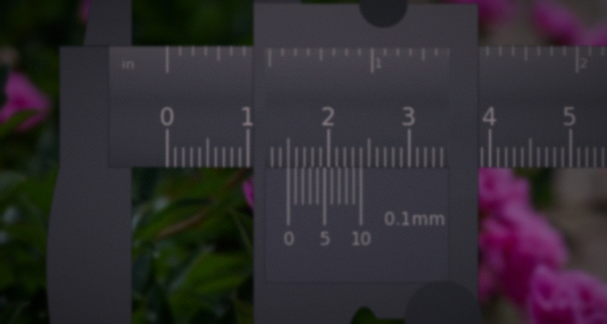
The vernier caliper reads 15.0 mm
